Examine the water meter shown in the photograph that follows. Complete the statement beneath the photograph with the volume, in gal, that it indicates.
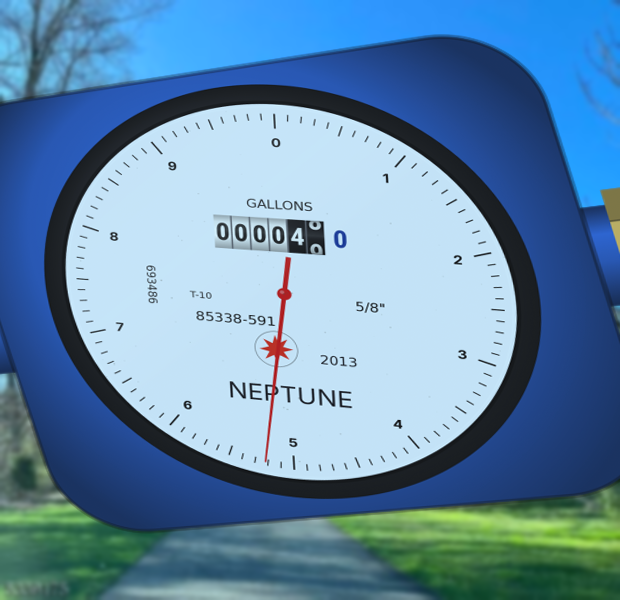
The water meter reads 485.2 gal
